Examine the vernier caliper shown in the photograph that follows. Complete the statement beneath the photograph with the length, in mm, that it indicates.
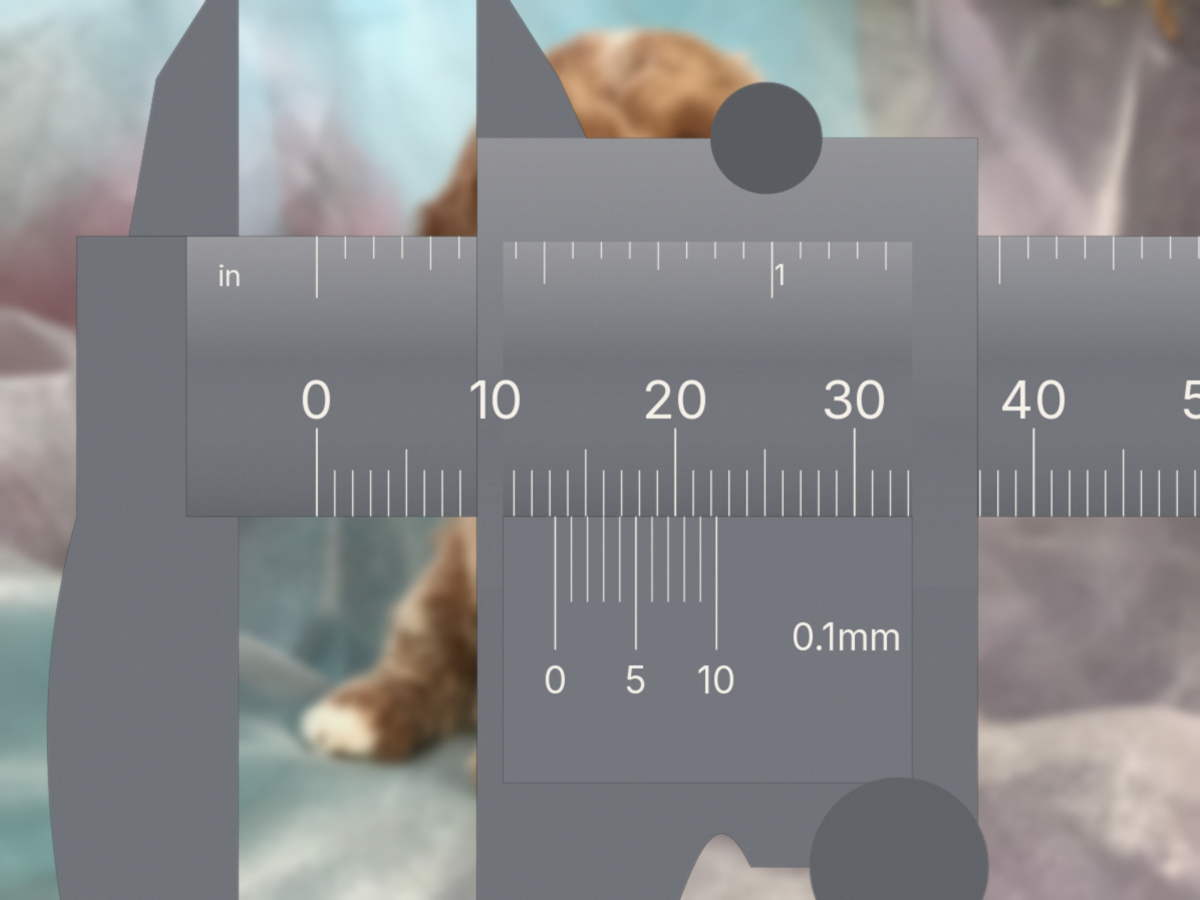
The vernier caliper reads 13.3 mm
